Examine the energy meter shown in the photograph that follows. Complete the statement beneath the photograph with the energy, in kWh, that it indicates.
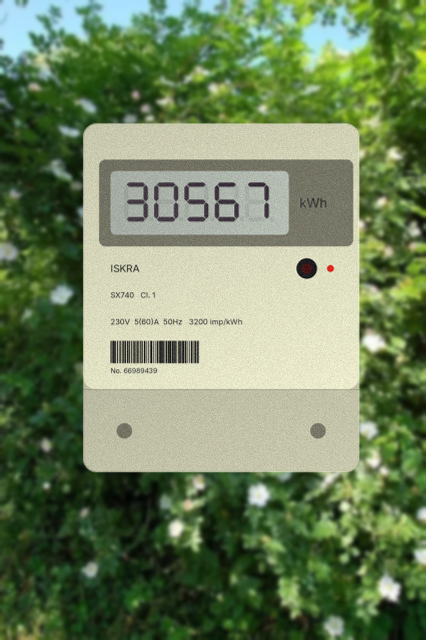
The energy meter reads 30567 kWh
